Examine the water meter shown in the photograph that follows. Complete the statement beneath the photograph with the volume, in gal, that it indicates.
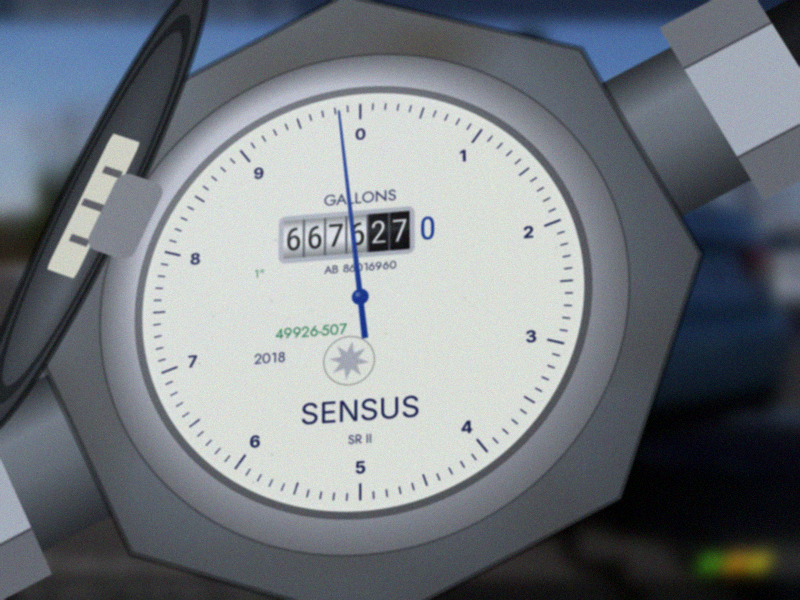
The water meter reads 6676269.8 gal
